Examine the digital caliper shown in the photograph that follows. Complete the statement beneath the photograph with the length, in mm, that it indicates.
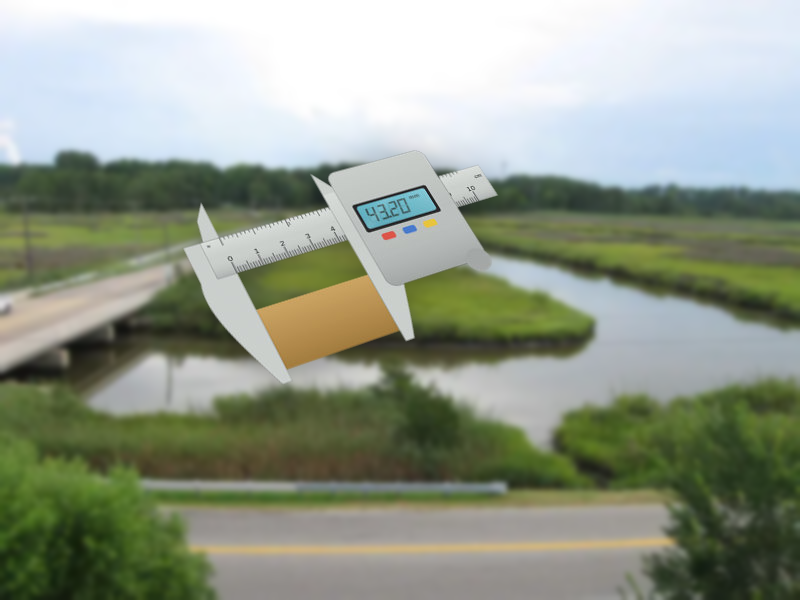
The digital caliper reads 43.20 mm
